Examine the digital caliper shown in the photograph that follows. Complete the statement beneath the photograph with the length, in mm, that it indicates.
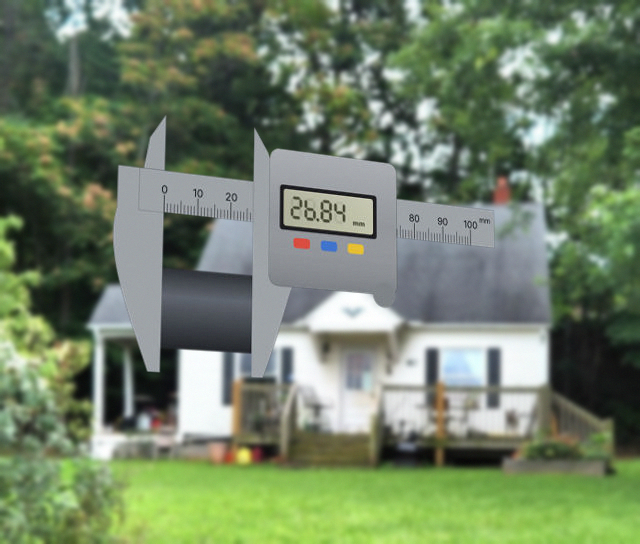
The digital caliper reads 26.84 mm
